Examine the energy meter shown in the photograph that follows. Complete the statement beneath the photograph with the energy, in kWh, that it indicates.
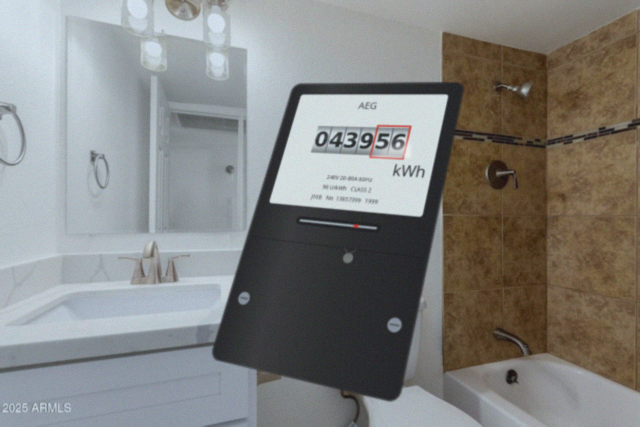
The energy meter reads 439.56 kWh
